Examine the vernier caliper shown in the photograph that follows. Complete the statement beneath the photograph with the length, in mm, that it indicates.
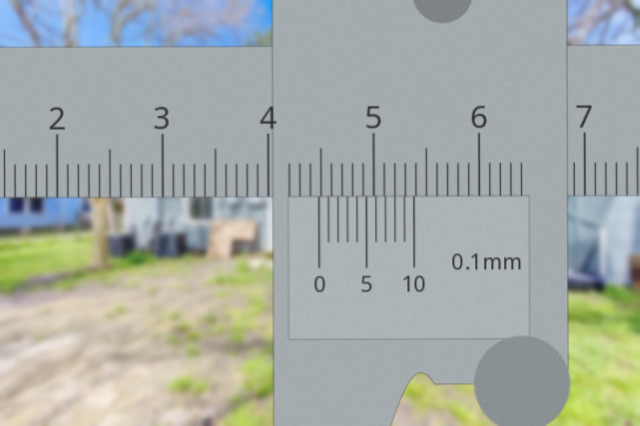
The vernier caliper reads 44.8 mm
